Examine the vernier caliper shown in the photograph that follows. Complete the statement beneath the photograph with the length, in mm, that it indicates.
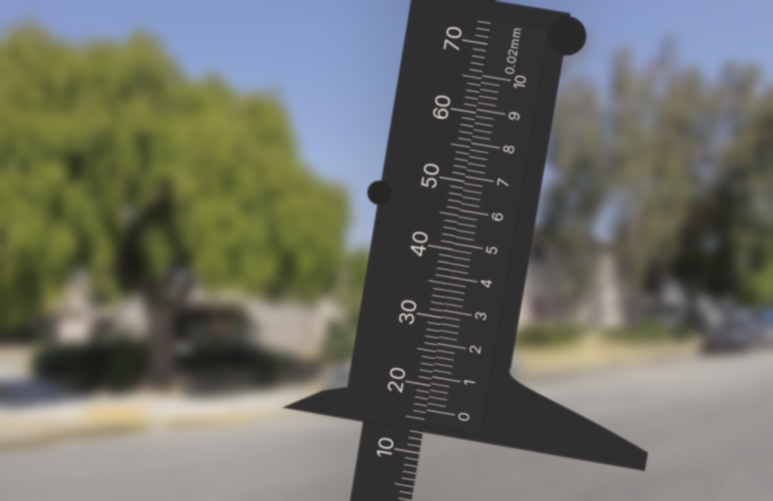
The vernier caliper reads 16.4 mm
